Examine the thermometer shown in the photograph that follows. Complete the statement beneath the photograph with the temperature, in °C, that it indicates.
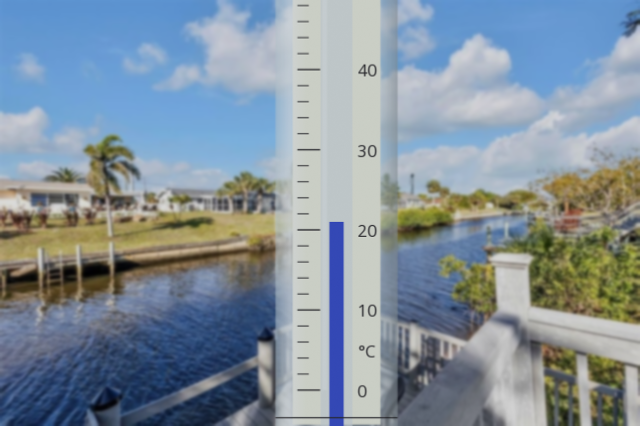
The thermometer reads 21 °C
